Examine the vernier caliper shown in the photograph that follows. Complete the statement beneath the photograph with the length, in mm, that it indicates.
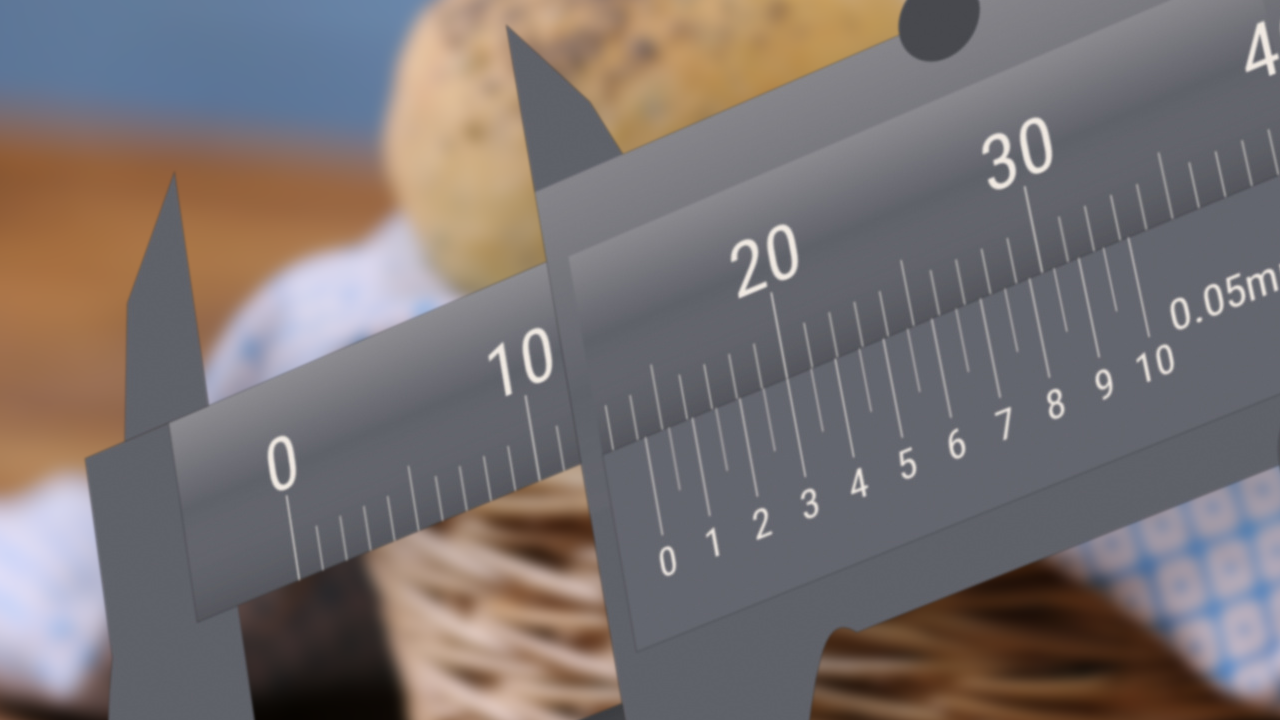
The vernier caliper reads 14.3 mm
